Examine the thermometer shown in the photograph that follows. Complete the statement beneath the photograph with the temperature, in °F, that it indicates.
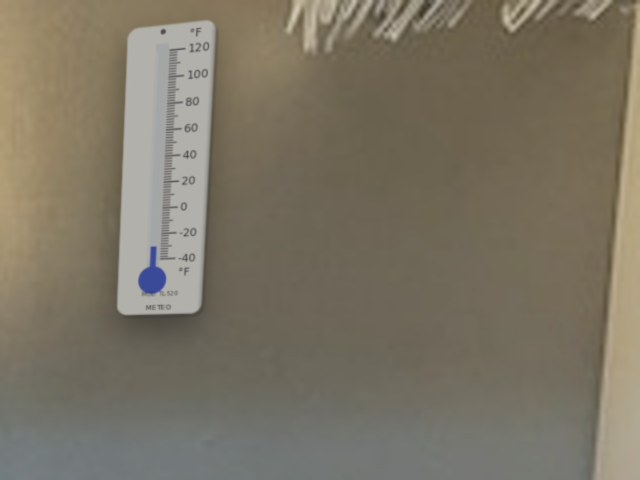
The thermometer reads -30 °F
